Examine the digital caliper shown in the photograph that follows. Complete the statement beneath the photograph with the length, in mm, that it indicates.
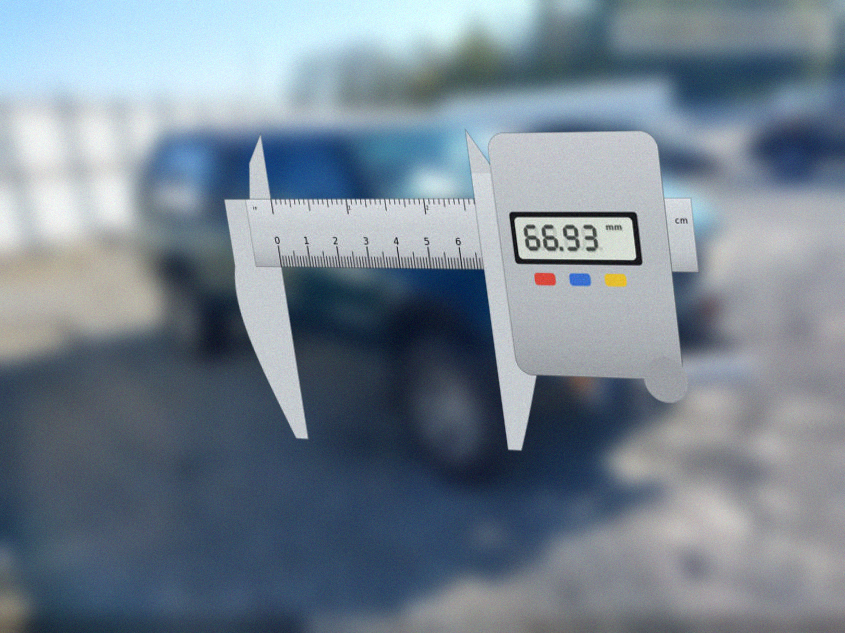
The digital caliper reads 66.93 mm
